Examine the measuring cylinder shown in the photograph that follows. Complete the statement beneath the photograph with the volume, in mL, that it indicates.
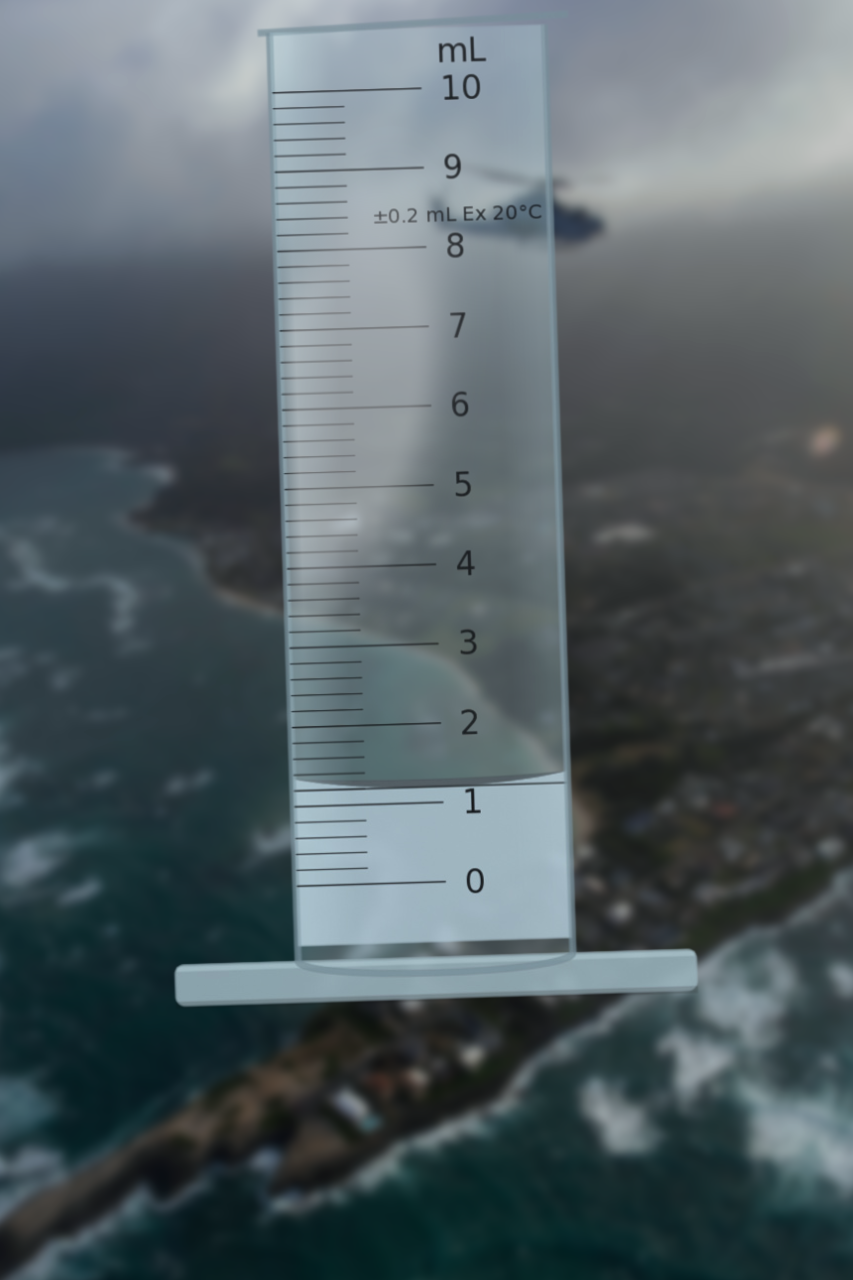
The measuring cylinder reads 1.2 mL
